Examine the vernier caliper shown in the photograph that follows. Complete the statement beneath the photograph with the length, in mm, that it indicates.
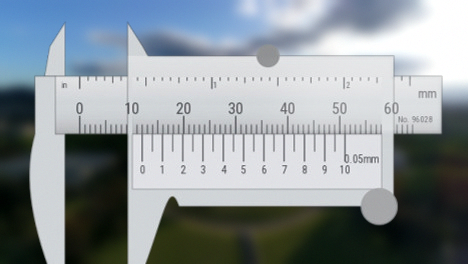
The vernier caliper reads 12.0 mm
